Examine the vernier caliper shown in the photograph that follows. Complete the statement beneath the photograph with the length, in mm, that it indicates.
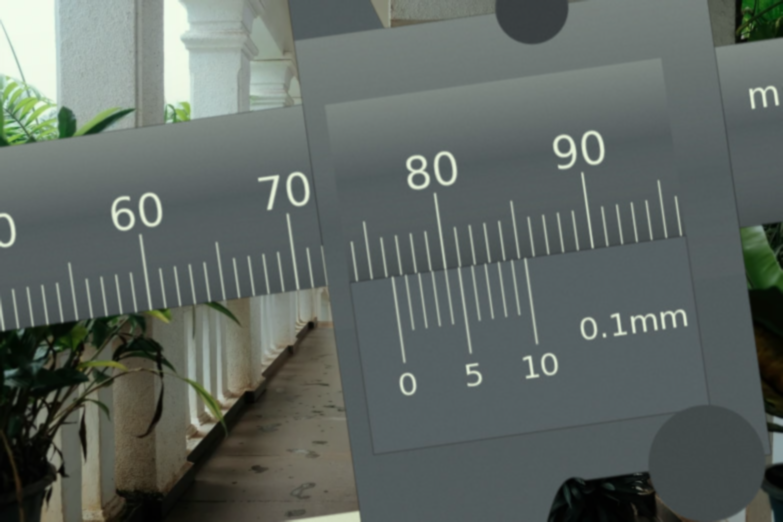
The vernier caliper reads 76.4 mm
